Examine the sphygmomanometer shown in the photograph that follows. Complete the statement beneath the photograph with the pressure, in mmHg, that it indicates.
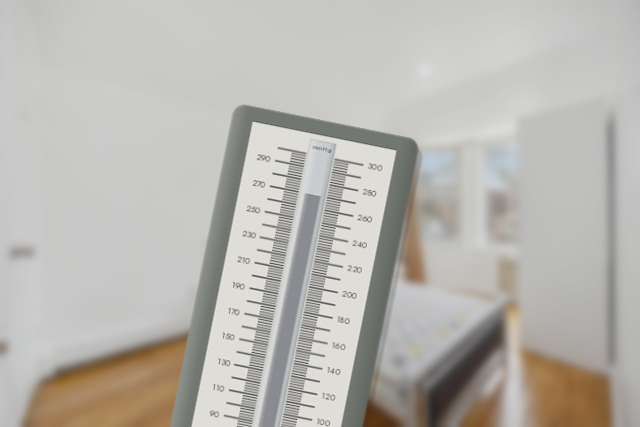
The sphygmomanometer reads 270 mmHg
